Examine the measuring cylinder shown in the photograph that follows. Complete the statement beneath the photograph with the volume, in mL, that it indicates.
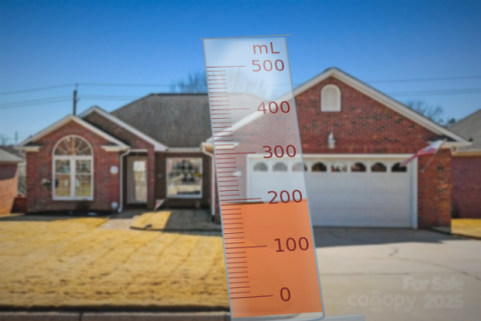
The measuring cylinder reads 190 mL
